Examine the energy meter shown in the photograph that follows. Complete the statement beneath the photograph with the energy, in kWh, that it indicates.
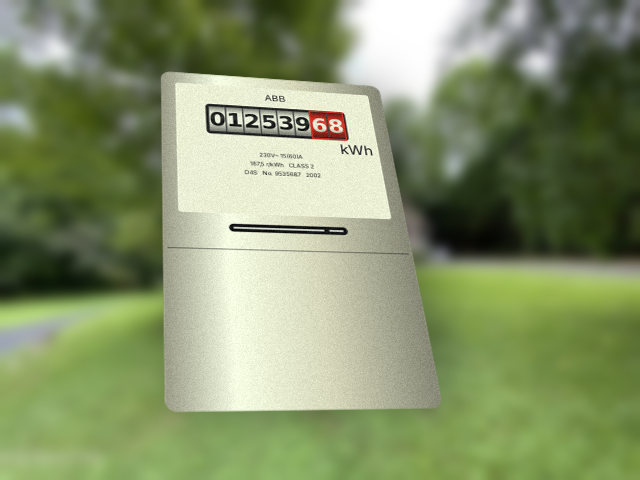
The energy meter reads 12539.68 kWh
